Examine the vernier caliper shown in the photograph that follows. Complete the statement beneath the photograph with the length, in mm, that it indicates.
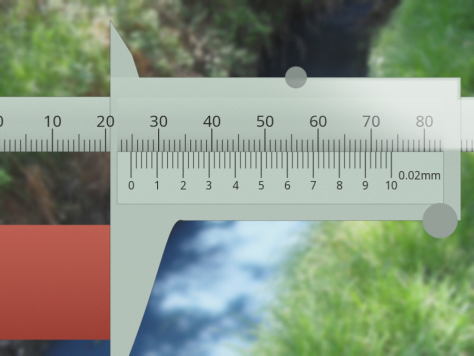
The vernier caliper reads 24.8 mm
